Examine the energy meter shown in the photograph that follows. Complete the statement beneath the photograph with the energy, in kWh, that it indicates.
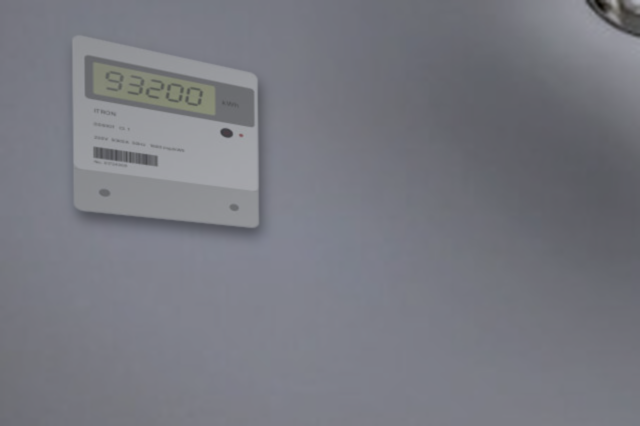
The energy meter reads 93200 kWh
